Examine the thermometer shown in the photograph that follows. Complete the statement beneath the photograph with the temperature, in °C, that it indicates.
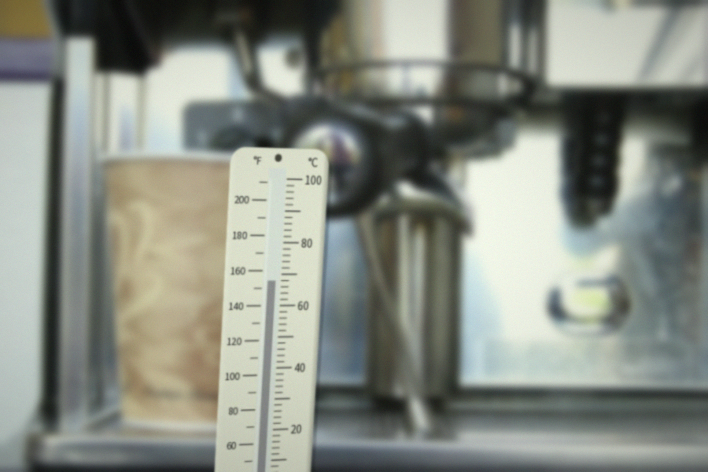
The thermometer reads 68 °C
